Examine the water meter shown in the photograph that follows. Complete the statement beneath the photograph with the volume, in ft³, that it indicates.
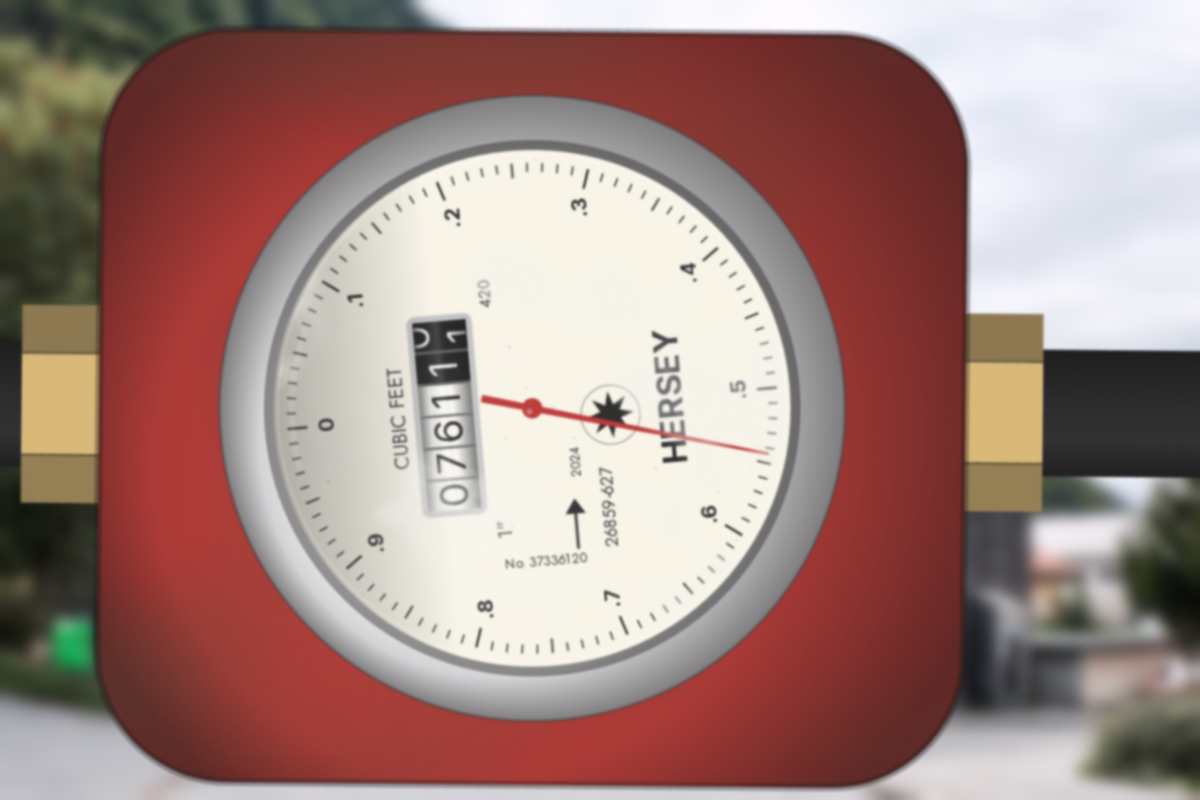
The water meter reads 76110.54 ft³
